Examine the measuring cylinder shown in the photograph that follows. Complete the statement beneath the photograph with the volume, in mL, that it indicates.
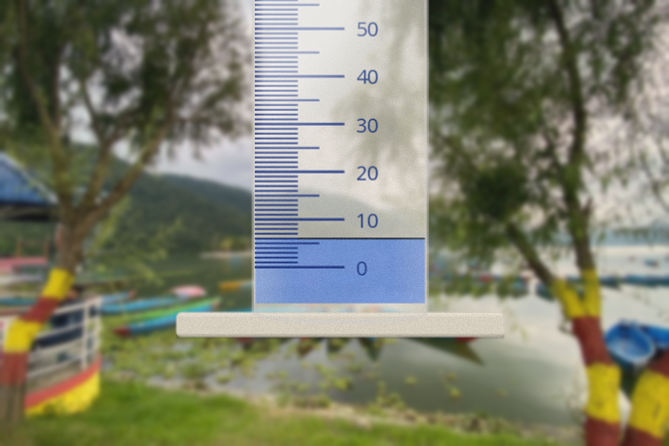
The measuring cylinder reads 6 mL
